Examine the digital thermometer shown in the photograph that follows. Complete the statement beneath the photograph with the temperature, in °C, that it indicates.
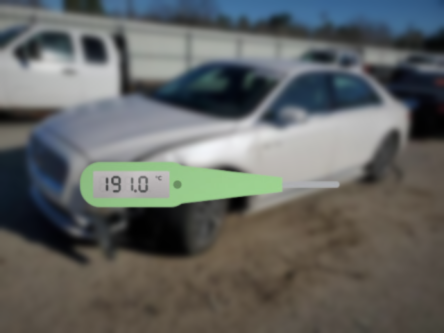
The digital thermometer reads 191.0 °C
